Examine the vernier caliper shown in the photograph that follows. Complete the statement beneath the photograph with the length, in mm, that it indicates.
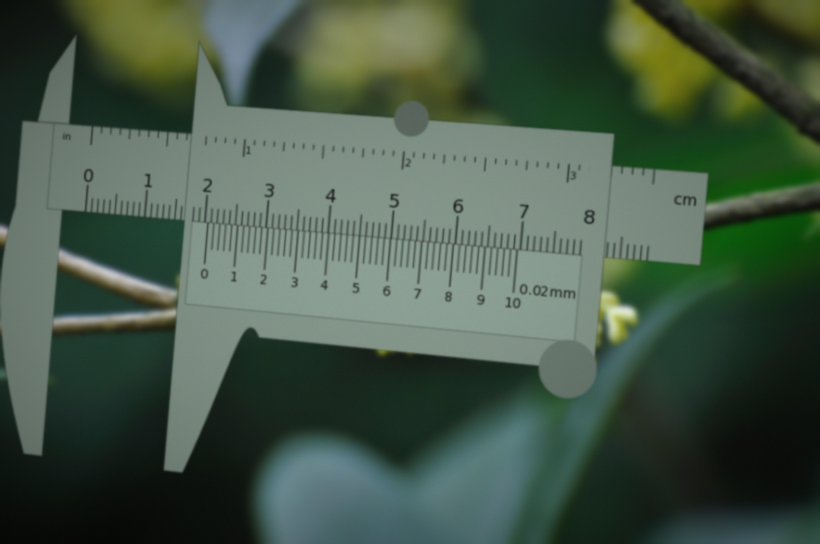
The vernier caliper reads 20.5 mm
